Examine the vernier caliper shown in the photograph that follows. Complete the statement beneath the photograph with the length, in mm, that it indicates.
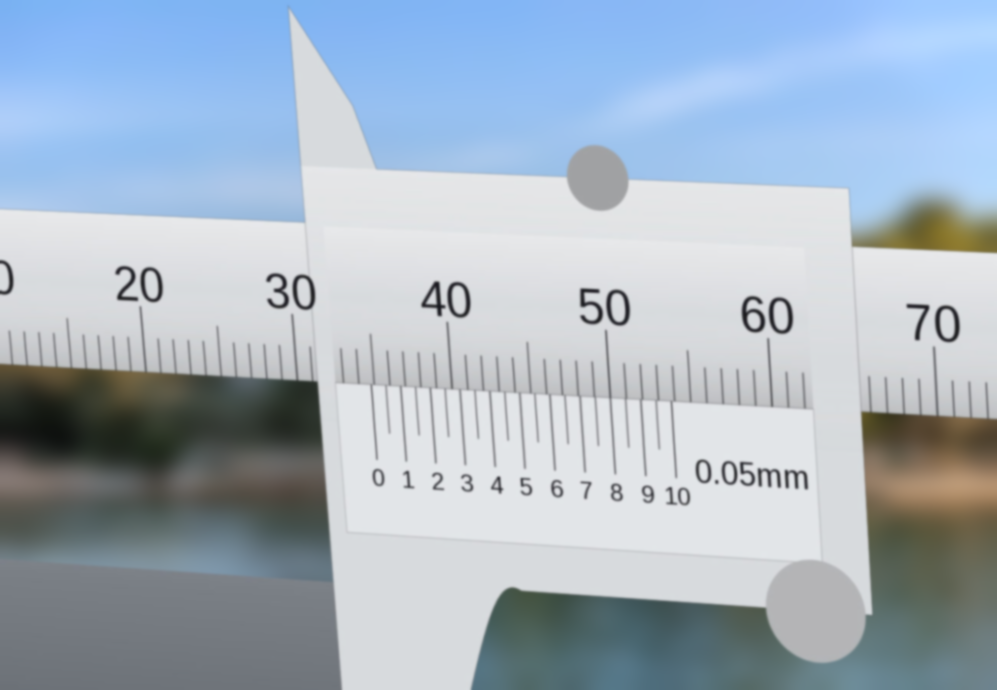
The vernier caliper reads 34.8 mm
